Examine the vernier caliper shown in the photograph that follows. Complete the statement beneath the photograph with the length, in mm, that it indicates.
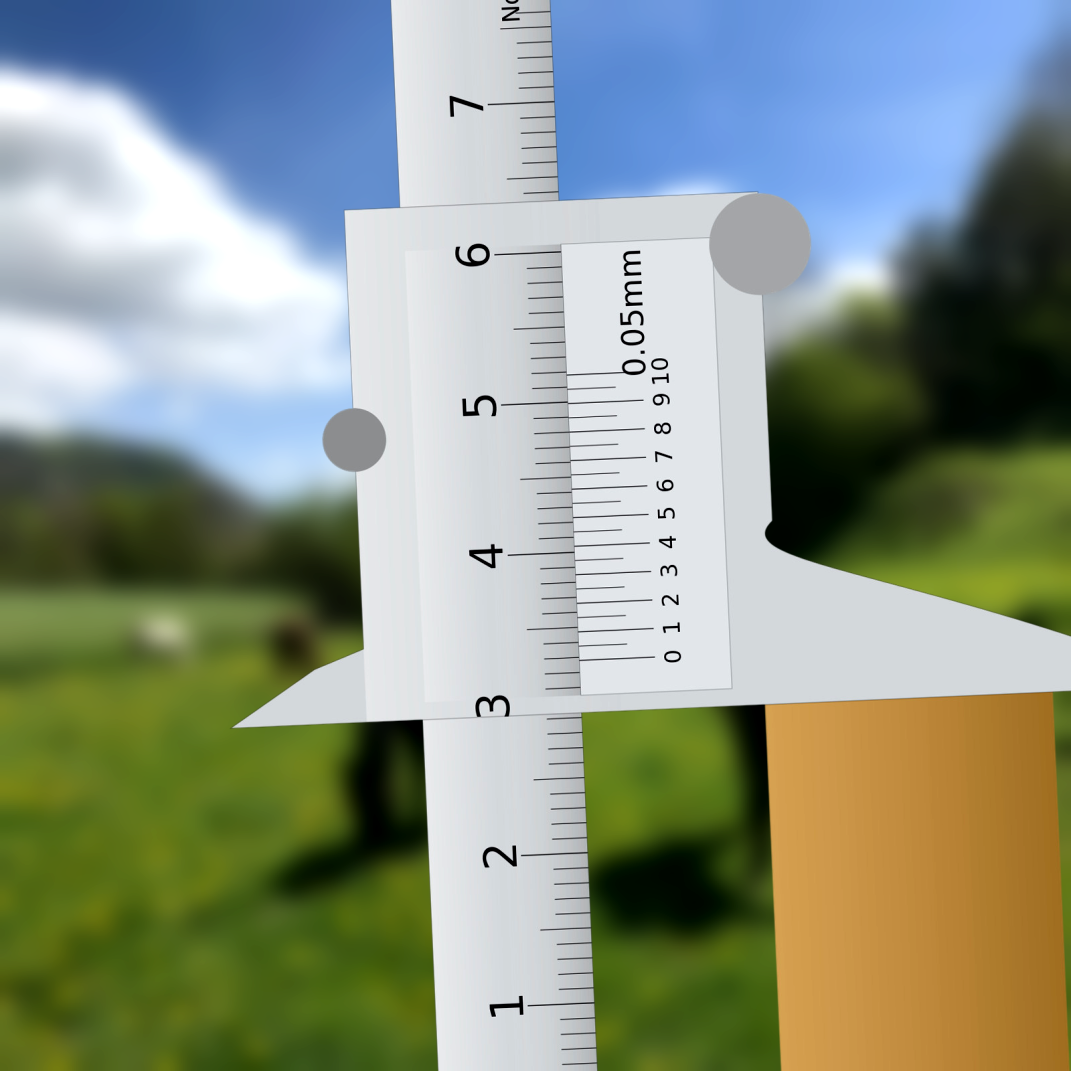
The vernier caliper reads 32.8 mm
